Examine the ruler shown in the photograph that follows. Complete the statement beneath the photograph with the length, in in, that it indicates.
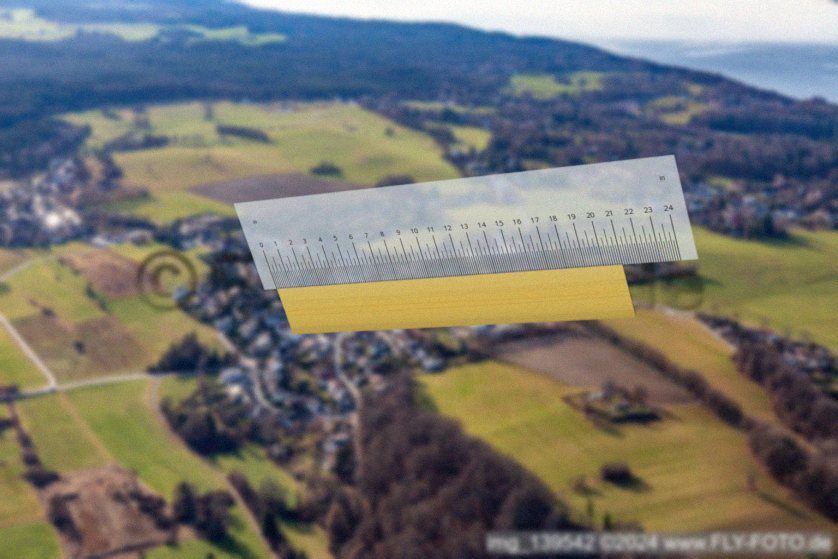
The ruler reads 21 in
